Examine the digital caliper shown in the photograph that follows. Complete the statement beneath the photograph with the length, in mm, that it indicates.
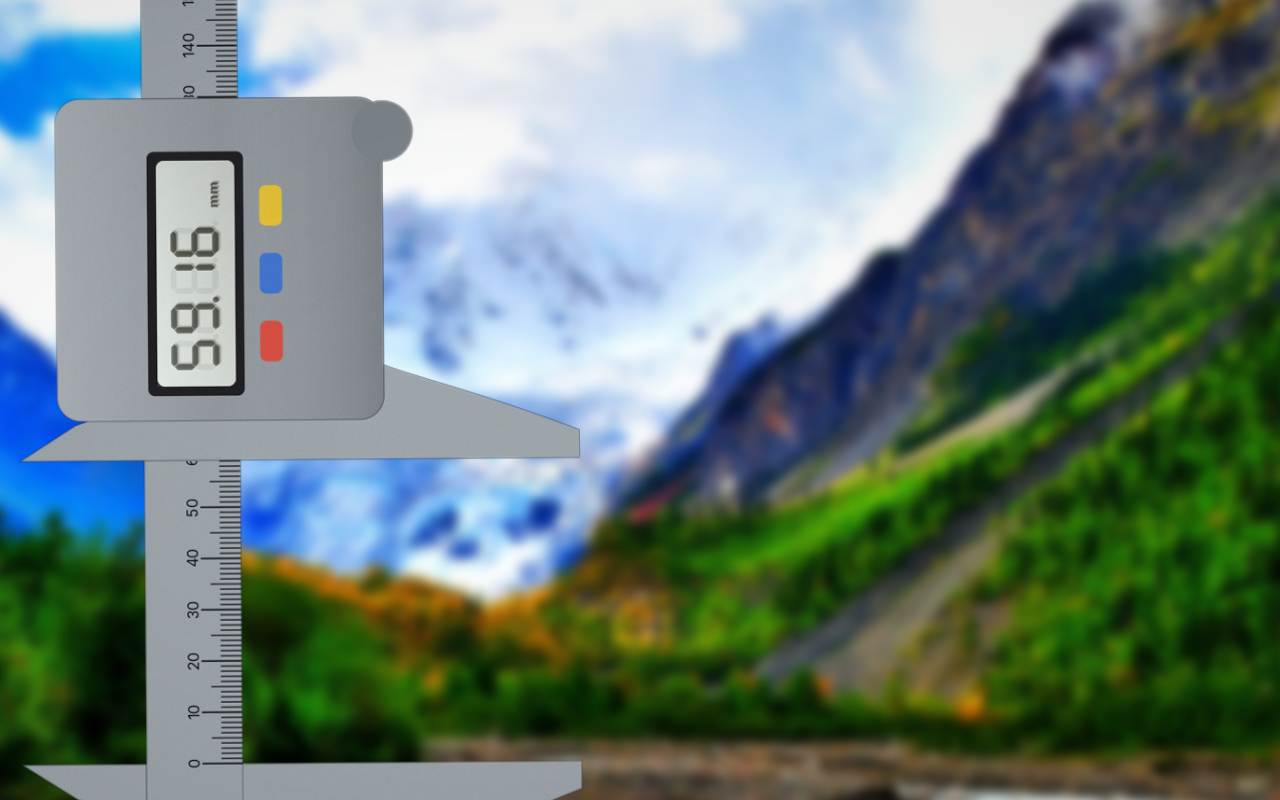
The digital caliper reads 59.16 mm
